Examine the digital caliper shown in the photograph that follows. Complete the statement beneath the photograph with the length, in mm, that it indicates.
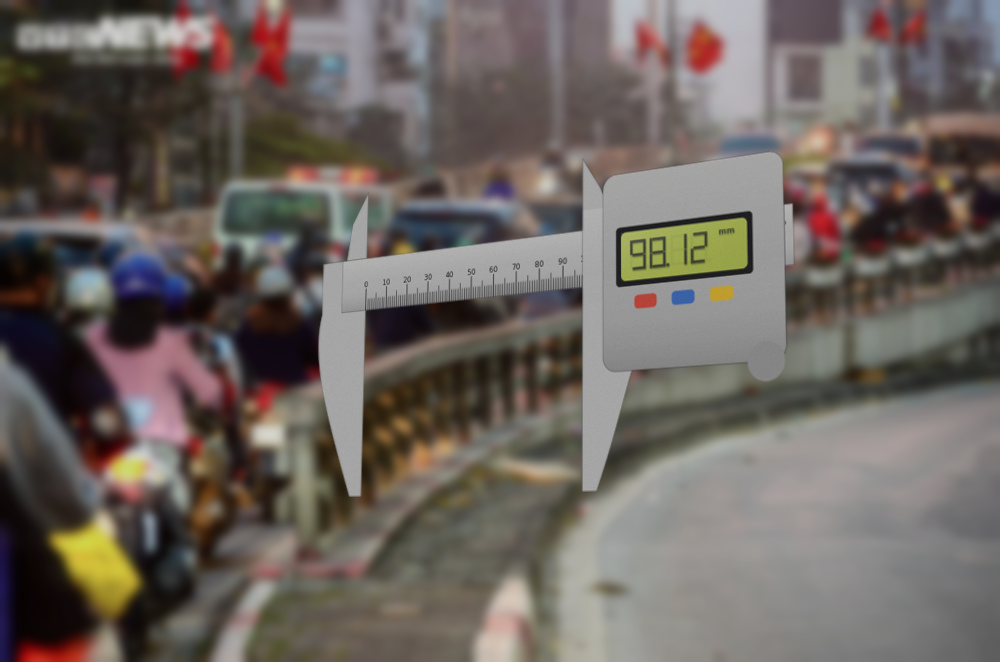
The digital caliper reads 98.12 mm
